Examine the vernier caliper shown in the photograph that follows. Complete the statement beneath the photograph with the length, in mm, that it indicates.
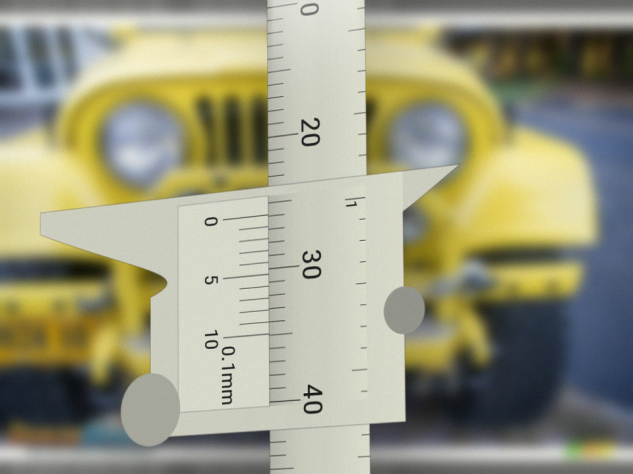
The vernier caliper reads 25.9 mm
